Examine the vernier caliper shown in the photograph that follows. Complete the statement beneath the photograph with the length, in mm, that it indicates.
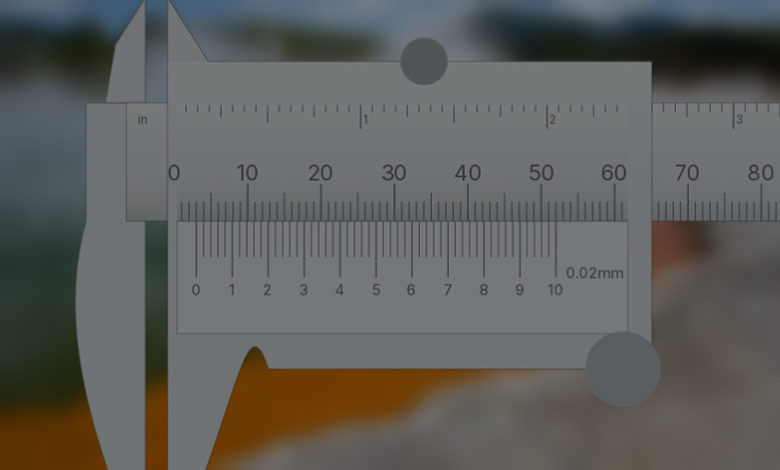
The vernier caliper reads 3.0 mm
